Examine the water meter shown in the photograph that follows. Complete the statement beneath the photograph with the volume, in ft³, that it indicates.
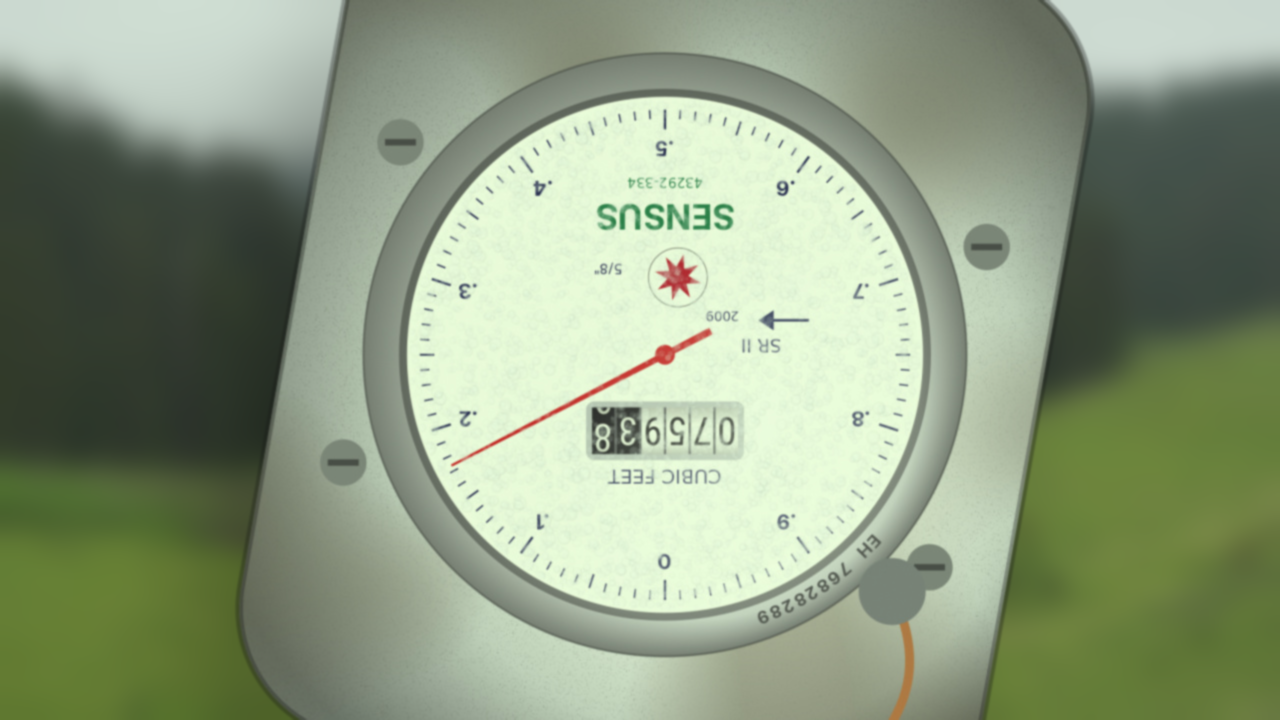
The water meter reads 75938.17 ft³
